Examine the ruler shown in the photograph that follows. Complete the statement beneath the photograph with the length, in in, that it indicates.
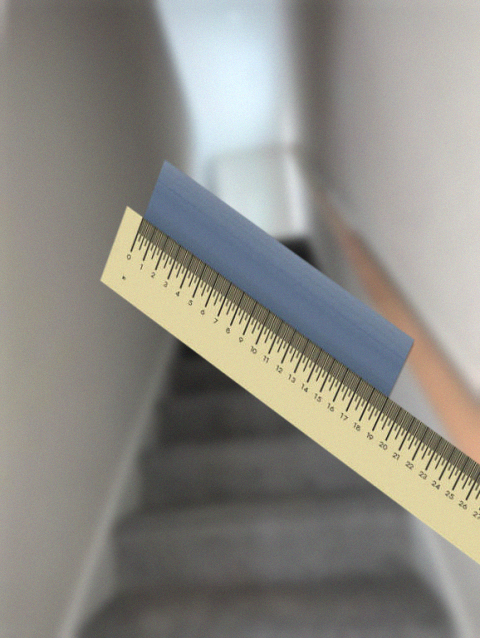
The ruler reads 19 in
